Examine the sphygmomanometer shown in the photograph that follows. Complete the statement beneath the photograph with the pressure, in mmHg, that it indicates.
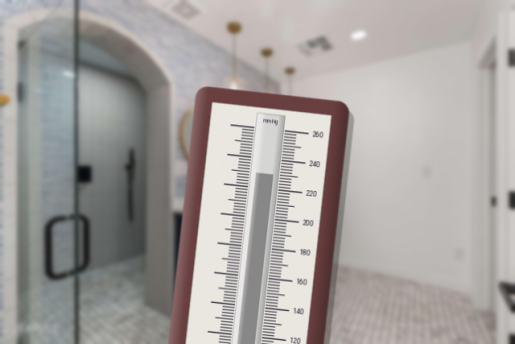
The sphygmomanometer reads 230 mmHg
